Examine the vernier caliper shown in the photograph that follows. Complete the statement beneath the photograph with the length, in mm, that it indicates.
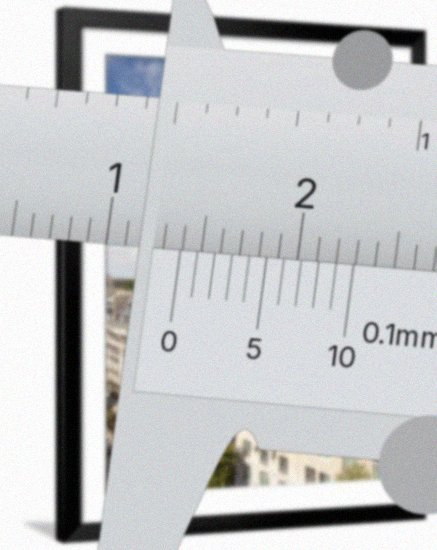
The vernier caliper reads 13.9 mm
